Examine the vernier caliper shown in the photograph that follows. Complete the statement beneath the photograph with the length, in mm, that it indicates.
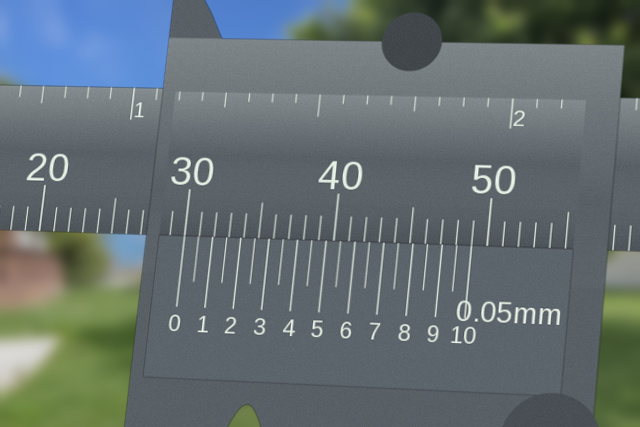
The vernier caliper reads 30.0 mm
